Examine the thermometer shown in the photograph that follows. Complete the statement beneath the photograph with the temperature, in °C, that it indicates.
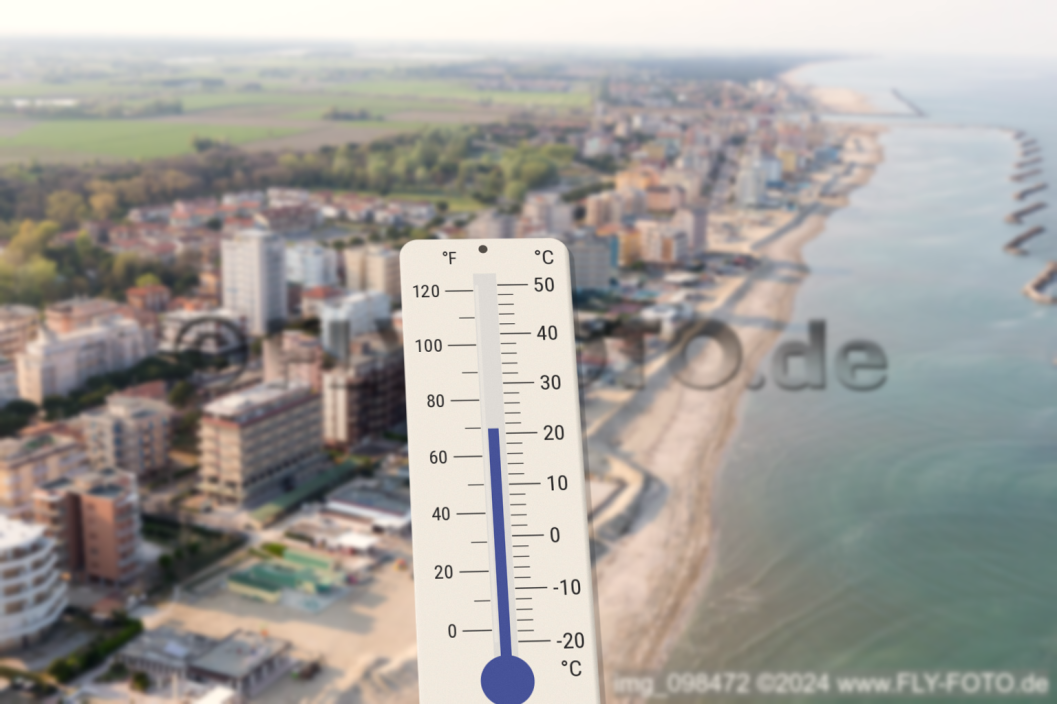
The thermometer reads 21 °C
